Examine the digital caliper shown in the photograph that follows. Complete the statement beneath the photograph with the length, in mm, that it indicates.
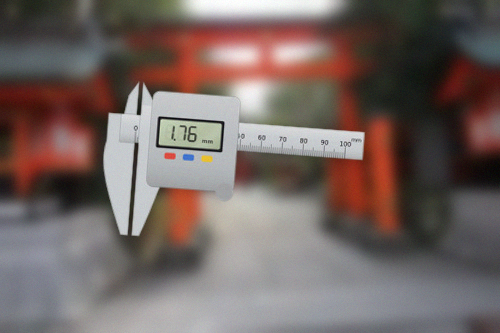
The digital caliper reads 1.76 mm
